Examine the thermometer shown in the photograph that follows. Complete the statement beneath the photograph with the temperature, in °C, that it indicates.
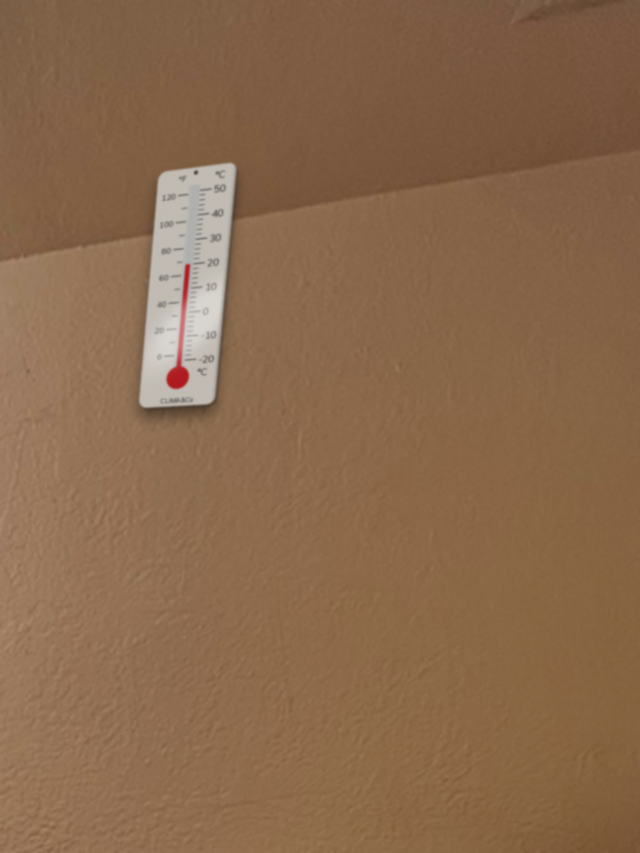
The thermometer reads 20 °C
